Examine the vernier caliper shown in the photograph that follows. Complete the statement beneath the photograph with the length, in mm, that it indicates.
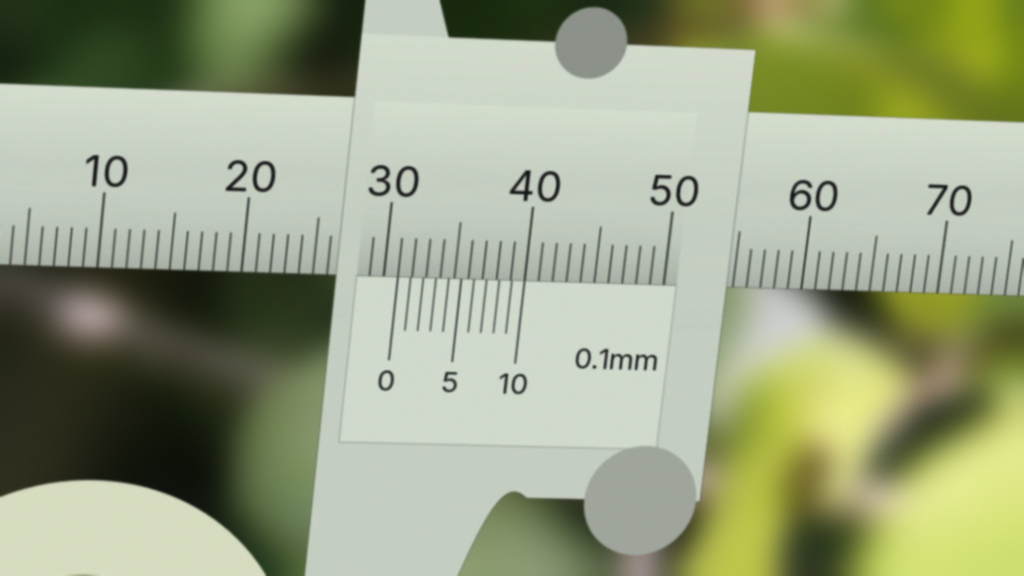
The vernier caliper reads 31.0 mm
